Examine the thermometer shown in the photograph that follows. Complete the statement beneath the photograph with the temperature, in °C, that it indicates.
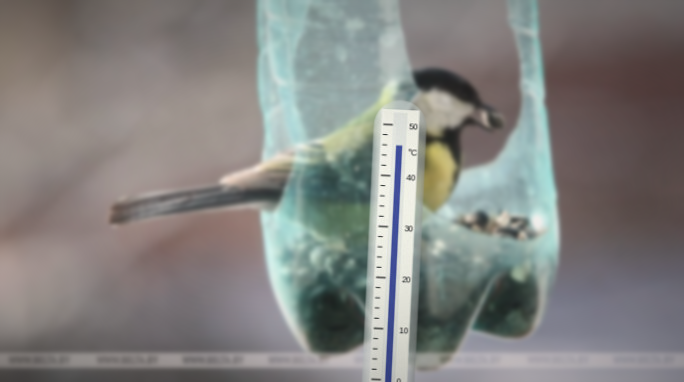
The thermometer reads 46 °C
